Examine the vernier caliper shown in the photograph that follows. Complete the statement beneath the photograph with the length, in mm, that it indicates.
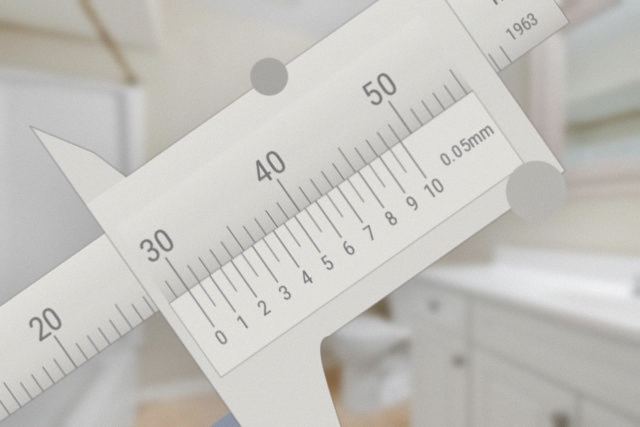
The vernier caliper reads 30.0 mm
